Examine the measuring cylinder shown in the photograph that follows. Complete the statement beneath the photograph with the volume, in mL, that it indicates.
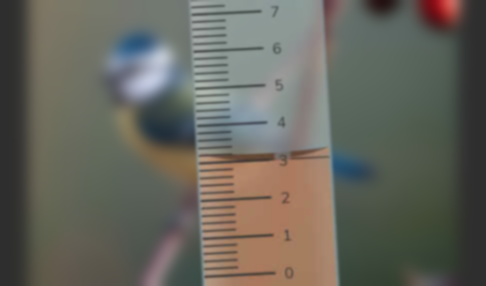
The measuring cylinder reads 3 mL
